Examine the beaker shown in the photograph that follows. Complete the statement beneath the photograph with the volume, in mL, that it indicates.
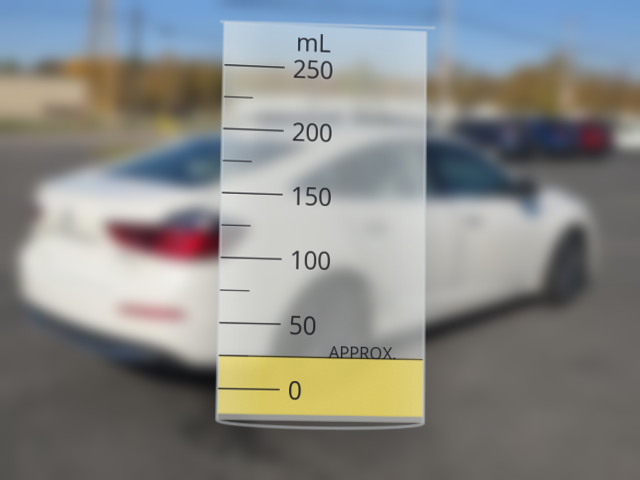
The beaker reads 25 mL
